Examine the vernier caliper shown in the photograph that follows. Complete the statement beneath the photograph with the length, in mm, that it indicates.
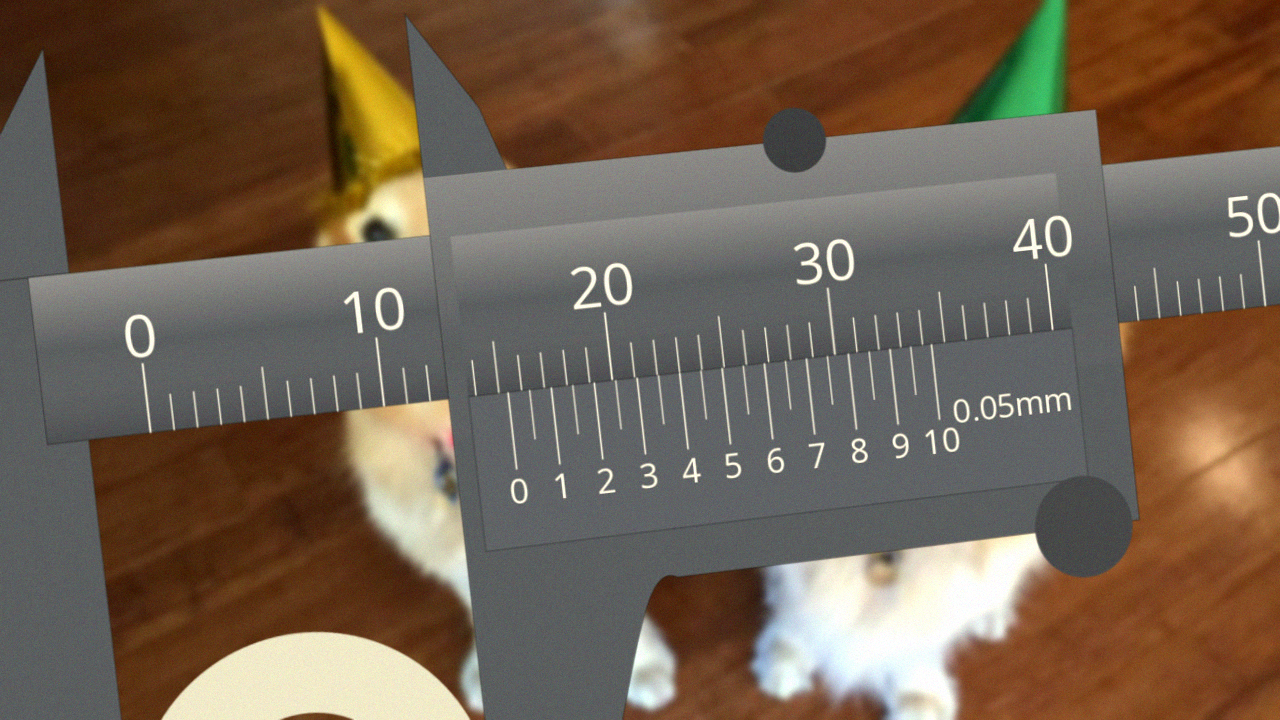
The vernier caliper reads 15.4 mm
